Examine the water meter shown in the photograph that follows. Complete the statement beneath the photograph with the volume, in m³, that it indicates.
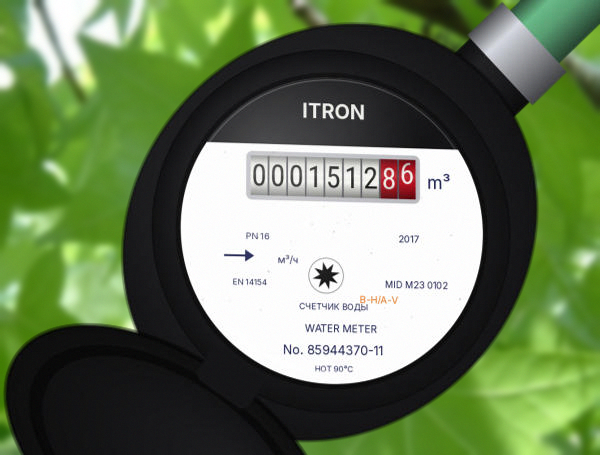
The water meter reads 1512.86 m³
